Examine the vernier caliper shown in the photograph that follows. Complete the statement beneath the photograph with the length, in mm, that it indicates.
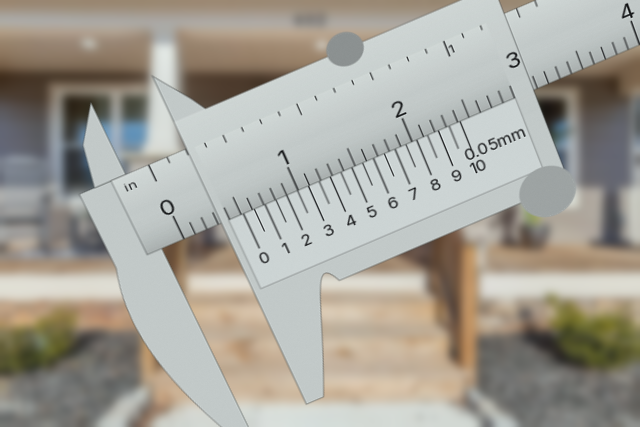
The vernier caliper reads 5.2 mm
